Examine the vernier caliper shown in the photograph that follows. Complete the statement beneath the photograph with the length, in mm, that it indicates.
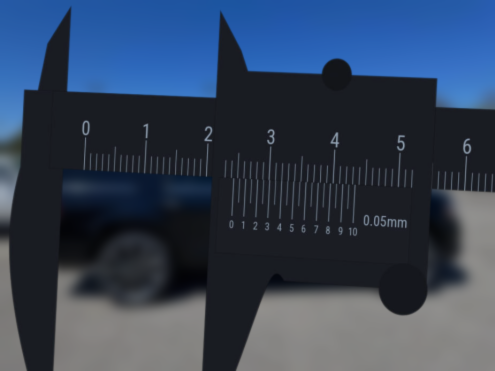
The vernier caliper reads 24.4 mm
